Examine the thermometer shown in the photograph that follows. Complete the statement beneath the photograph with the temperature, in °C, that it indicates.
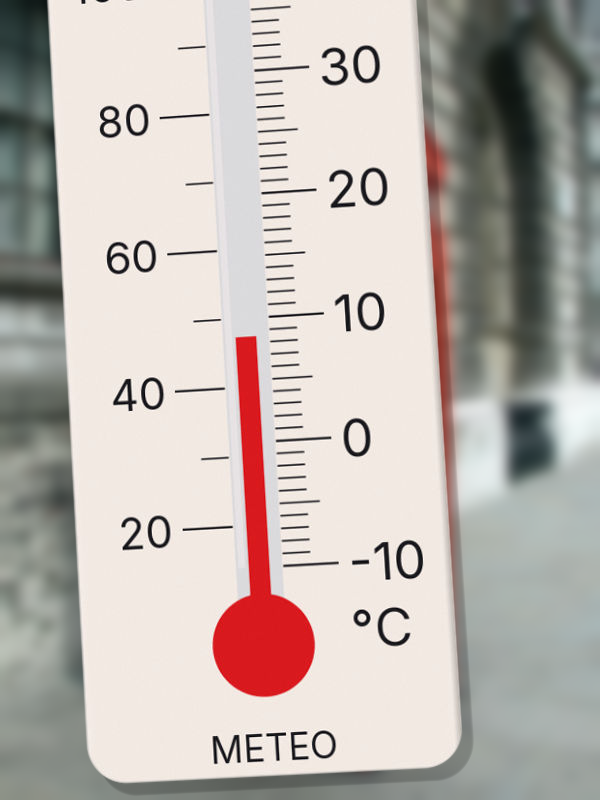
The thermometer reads 8.5 °C
